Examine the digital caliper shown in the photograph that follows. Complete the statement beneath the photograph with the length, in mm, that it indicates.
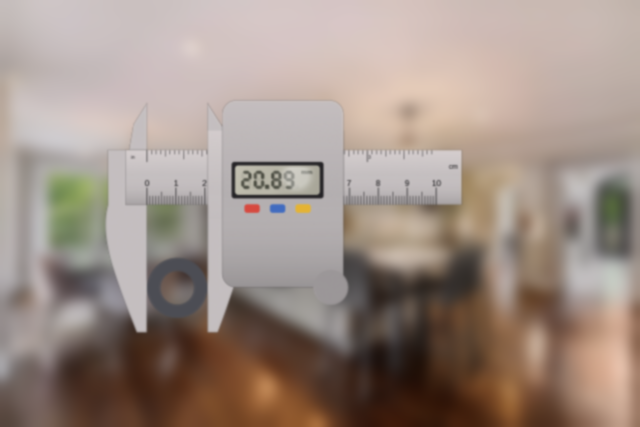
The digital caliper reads 20.89 mm
